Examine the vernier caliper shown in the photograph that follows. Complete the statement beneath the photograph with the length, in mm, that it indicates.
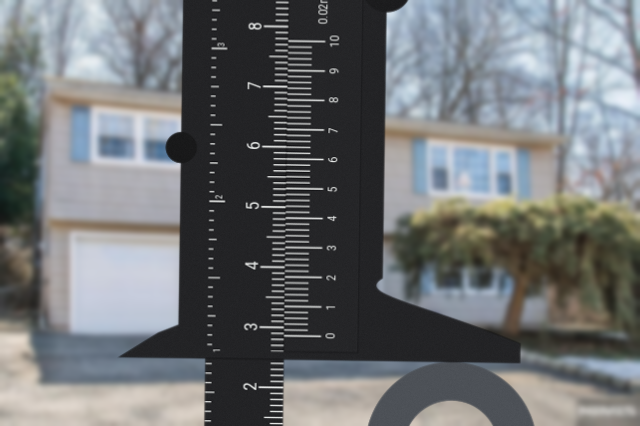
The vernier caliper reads 28.6 mm
